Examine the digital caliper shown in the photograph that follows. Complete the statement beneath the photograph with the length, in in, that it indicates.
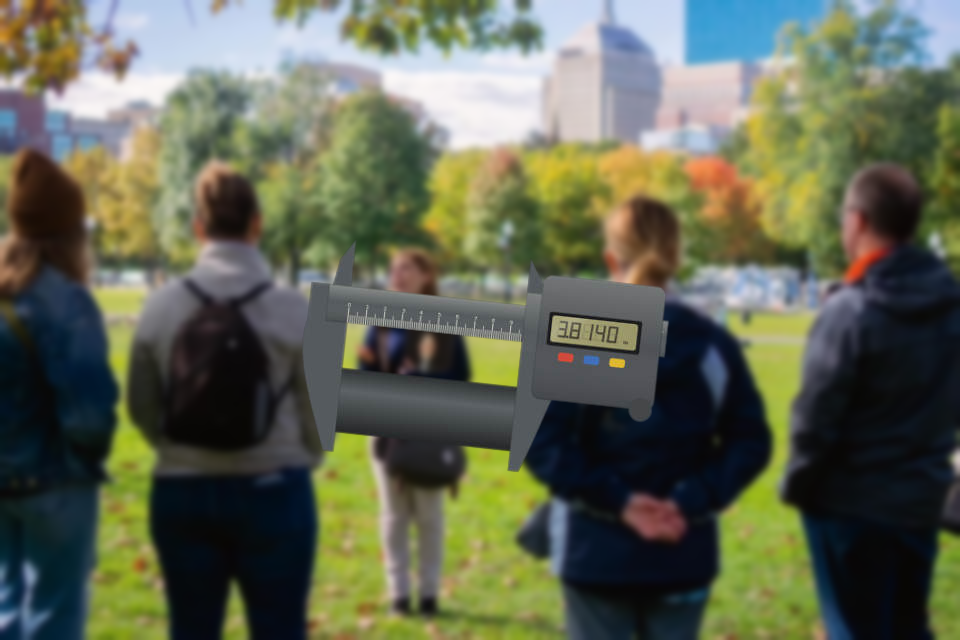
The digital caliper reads 3.8140 in
